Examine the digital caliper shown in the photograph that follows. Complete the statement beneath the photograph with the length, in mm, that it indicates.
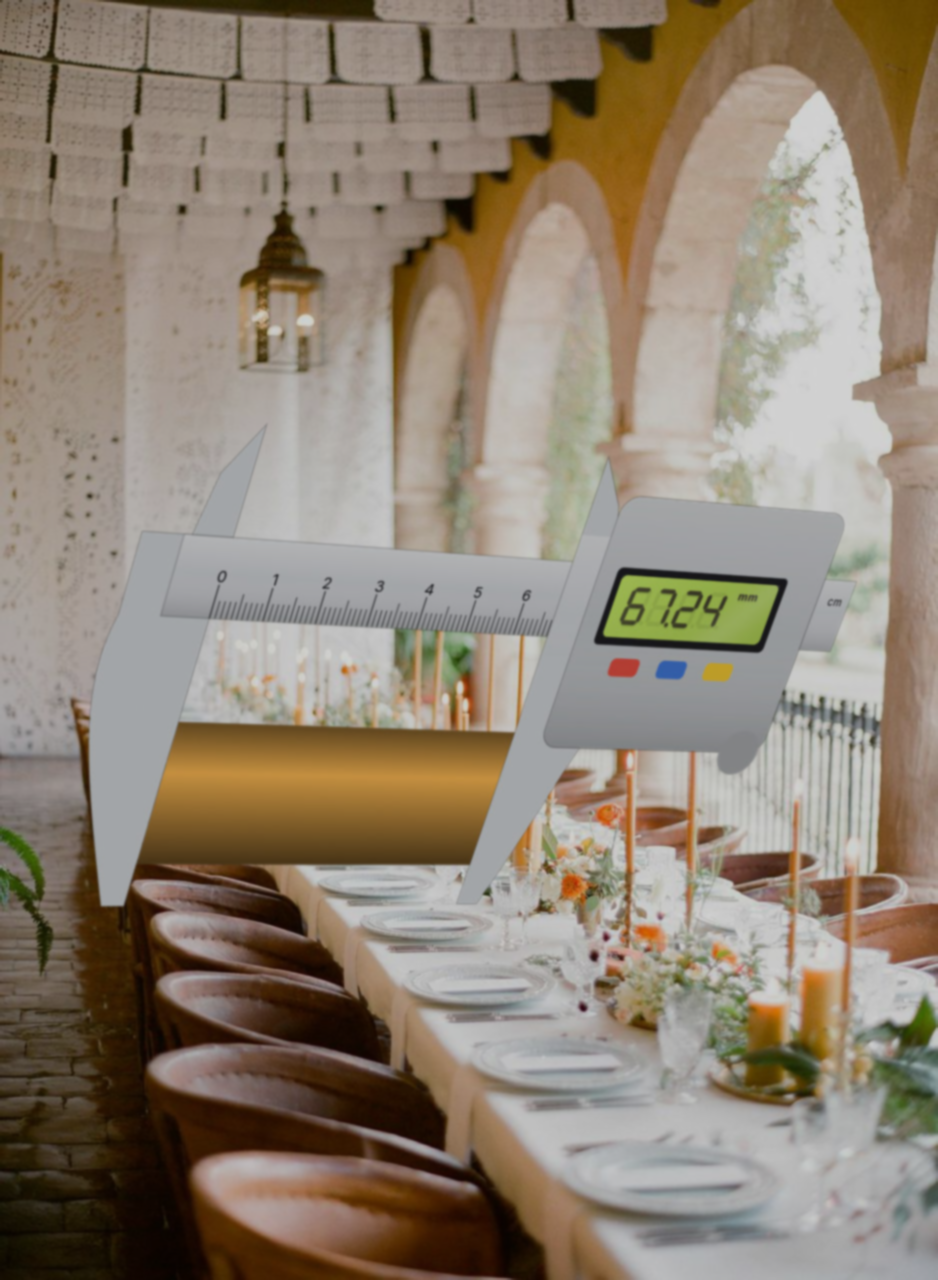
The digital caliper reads 67.24 mm
